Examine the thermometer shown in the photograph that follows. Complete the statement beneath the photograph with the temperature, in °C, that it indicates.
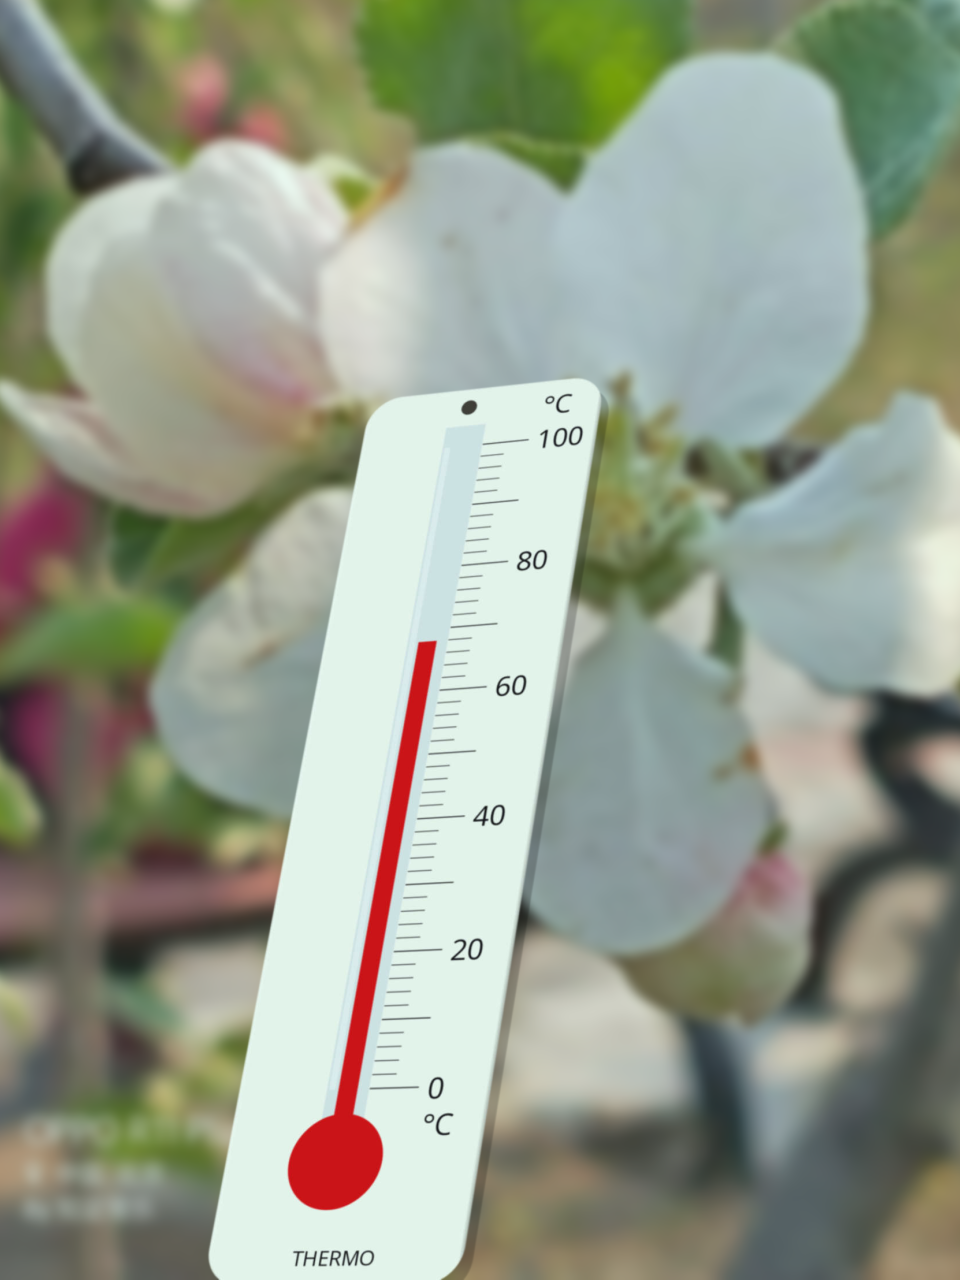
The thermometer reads 68 °C
